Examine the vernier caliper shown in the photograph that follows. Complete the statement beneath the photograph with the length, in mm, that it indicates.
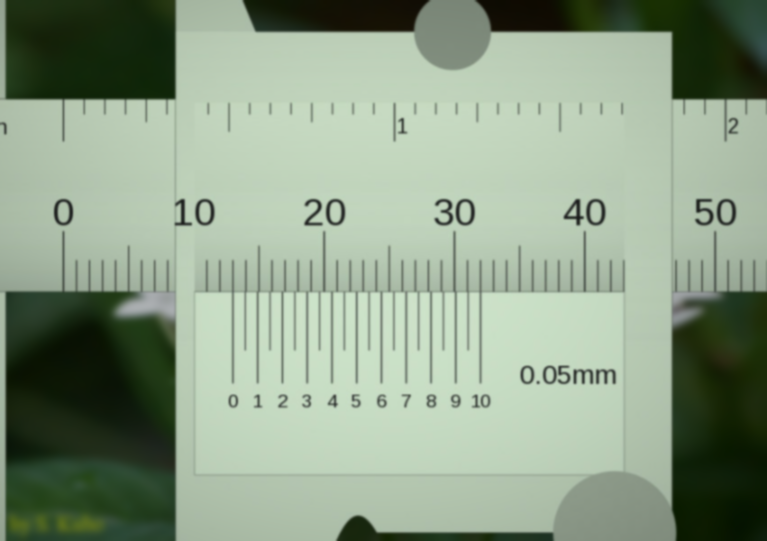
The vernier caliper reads 13.0 mm
